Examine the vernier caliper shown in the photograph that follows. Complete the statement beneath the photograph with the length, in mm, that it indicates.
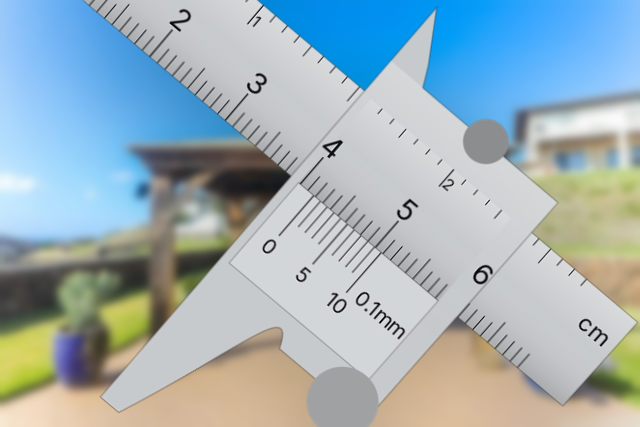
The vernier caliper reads 41.8 mm
